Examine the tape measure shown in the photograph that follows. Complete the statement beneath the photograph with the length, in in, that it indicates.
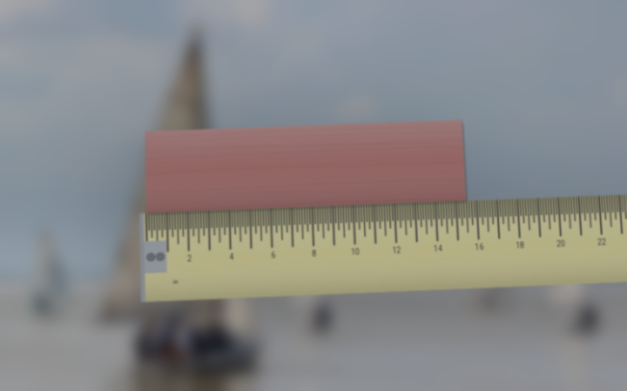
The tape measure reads 15.5 in
